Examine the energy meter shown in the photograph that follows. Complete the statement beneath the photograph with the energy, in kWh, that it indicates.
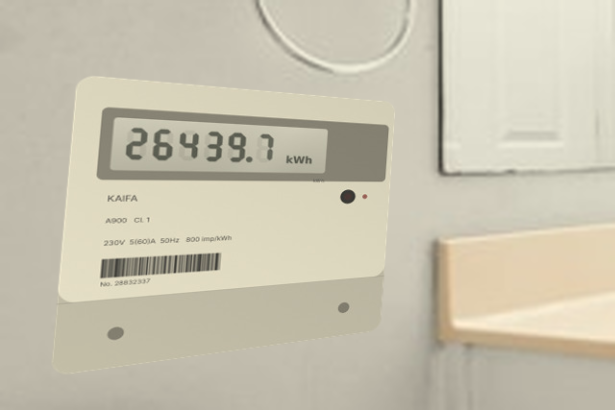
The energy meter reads 26439.7 kWh
